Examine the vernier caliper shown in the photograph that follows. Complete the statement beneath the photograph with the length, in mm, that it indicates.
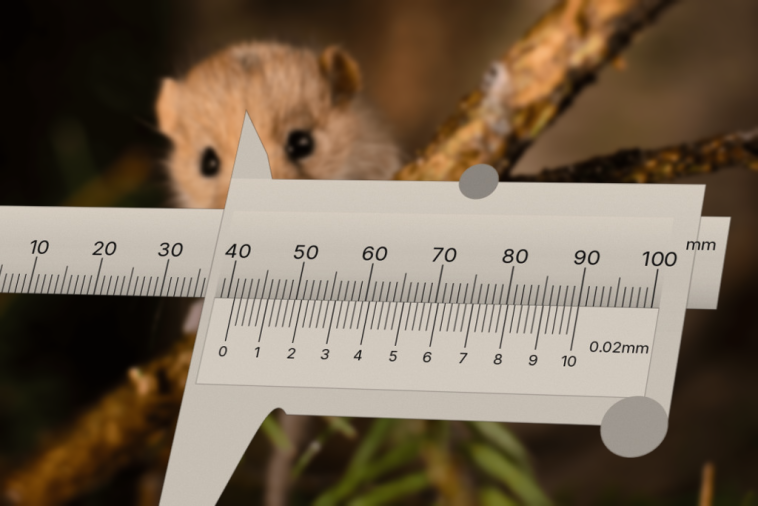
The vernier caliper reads 41.0 mm
